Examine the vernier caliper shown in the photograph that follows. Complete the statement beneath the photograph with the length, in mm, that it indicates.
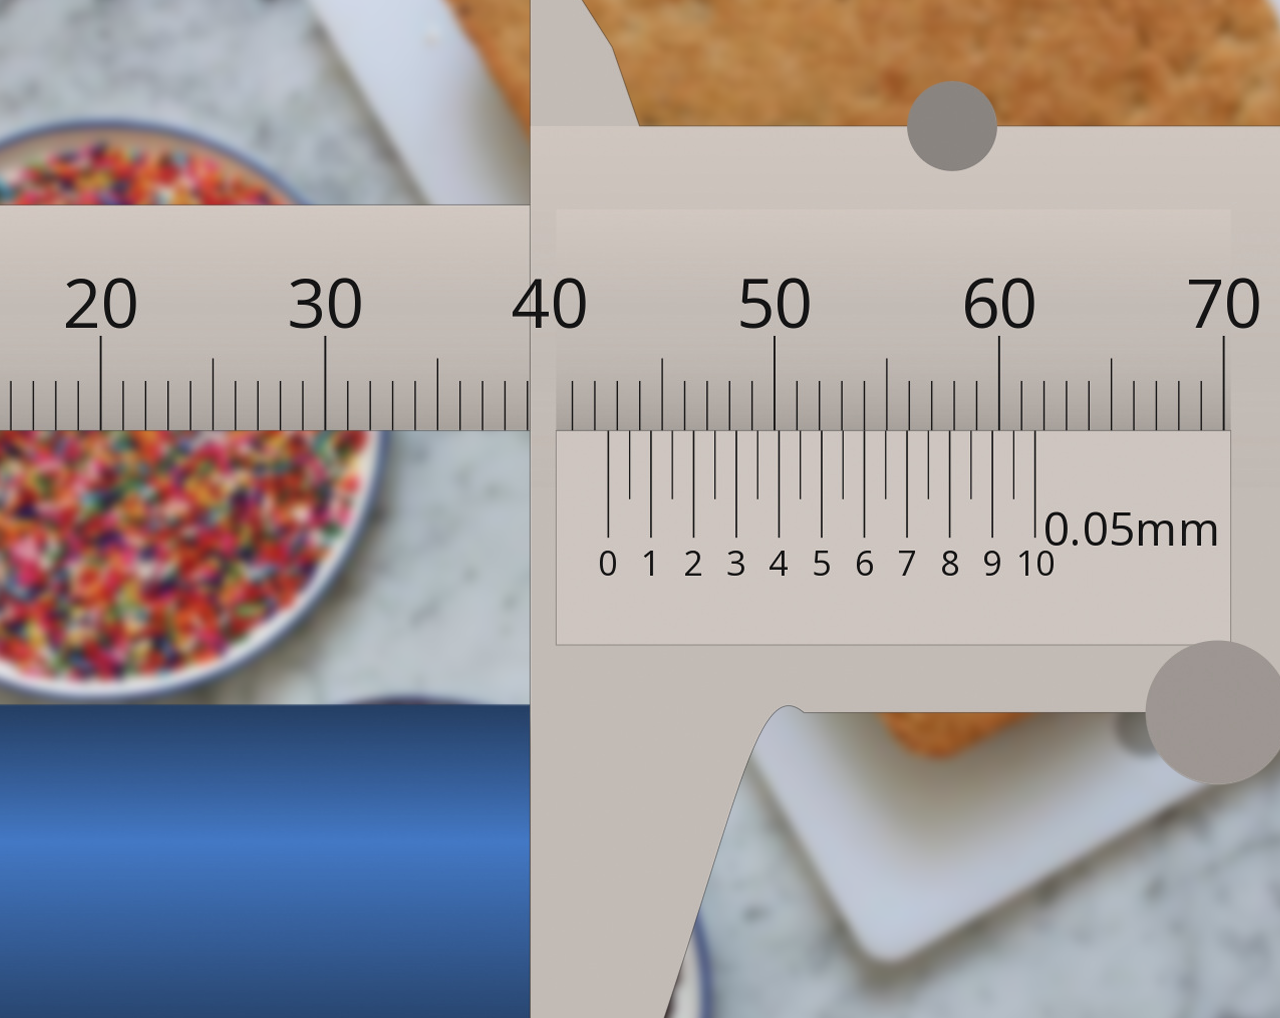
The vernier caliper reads 42.6 mm
